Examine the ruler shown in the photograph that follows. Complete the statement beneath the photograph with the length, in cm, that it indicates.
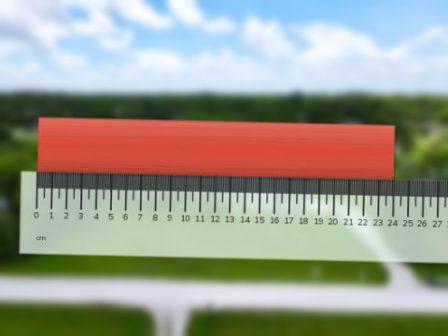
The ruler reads 24 cm
